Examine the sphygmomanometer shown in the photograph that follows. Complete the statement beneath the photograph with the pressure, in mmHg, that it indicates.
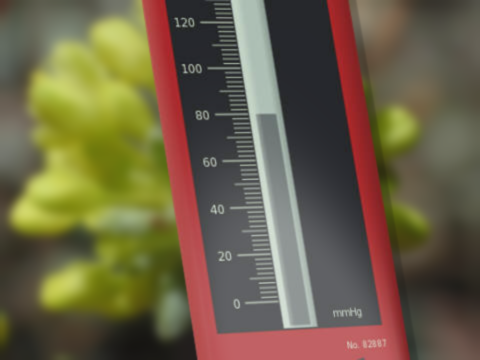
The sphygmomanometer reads 80 mmHg
